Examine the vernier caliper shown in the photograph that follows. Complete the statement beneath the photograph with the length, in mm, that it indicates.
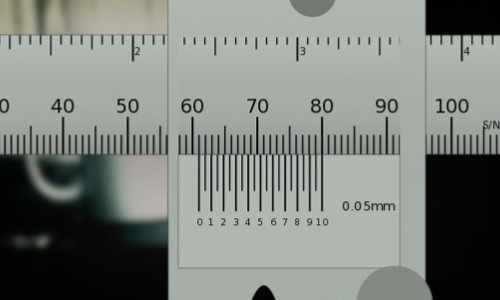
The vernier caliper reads 61.0 mm
